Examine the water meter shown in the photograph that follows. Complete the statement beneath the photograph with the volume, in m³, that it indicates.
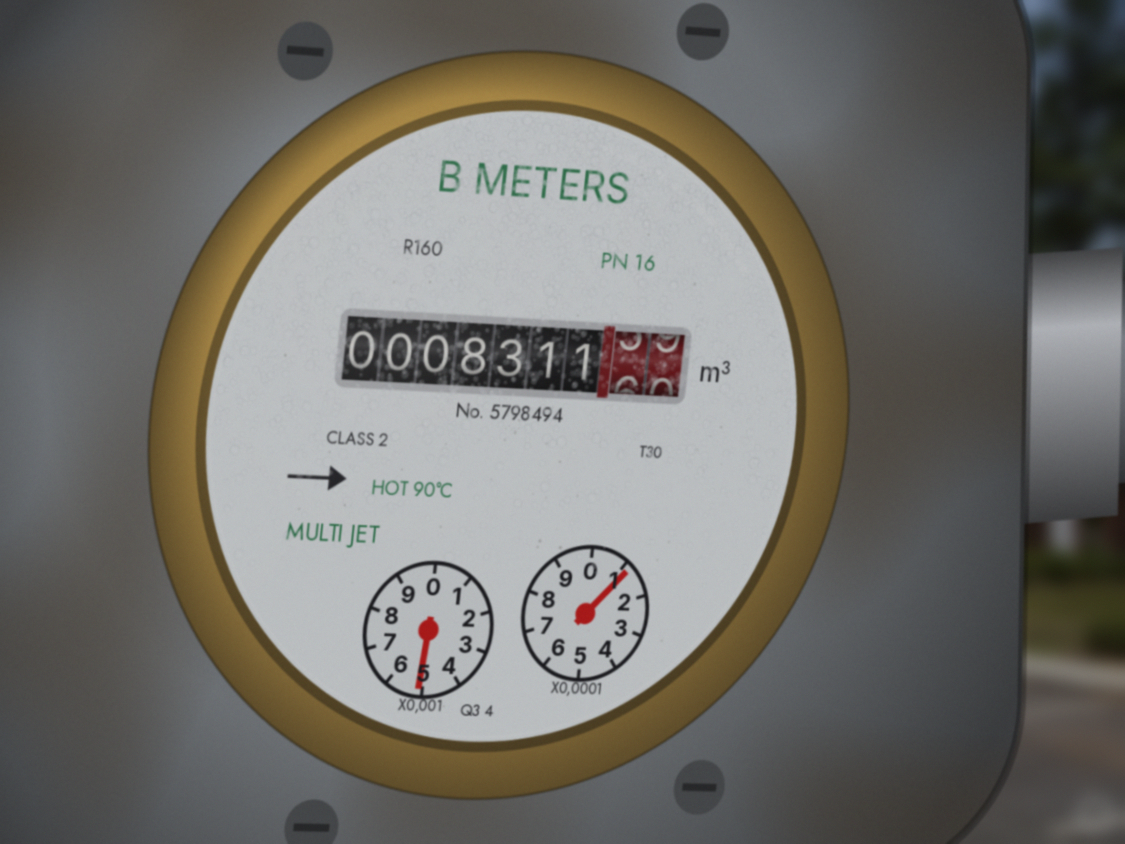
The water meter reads 8311.5951 m³
